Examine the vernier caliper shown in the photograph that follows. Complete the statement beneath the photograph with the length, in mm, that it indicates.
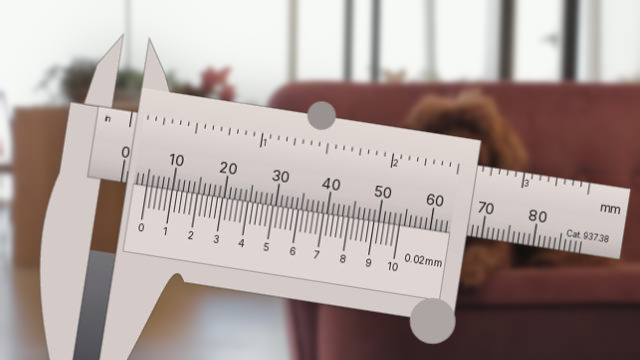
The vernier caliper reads 5.0 mm
